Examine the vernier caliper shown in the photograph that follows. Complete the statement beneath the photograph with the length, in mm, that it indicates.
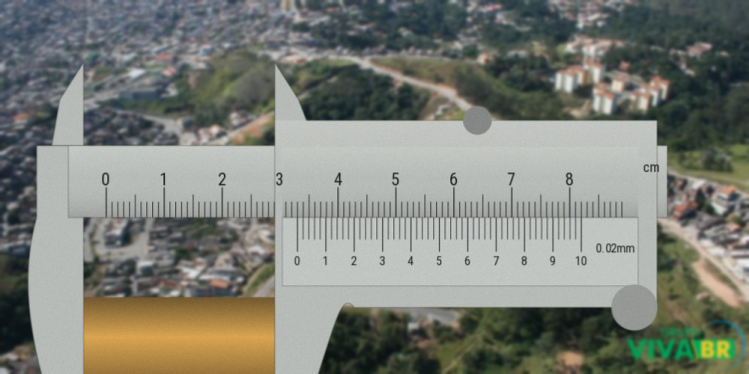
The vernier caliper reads 33.0 mm
